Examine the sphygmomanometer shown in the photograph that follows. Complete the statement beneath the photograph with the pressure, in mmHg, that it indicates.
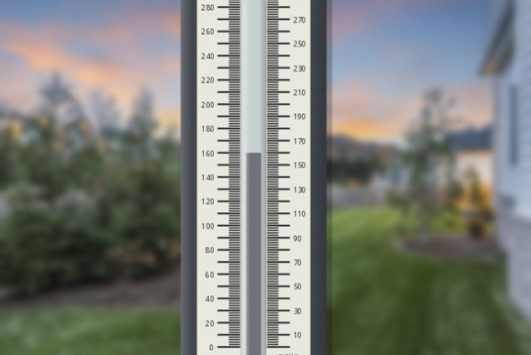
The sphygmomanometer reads 160 mmHg
